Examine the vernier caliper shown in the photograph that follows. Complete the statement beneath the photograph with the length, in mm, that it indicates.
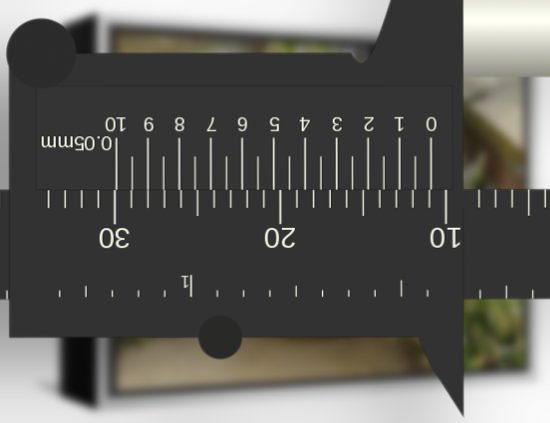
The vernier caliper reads 10.9 mm
